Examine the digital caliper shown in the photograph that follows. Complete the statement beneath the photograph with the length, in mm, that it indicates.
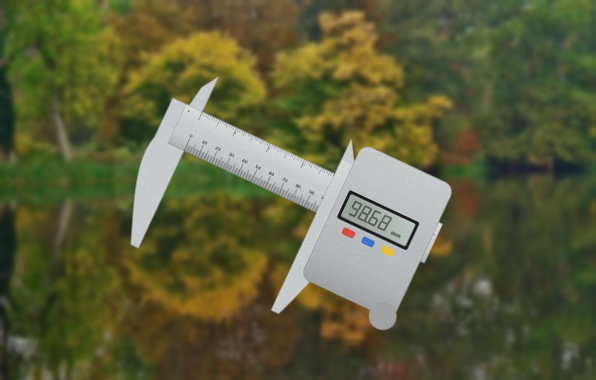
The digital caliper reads 98.68 mm
